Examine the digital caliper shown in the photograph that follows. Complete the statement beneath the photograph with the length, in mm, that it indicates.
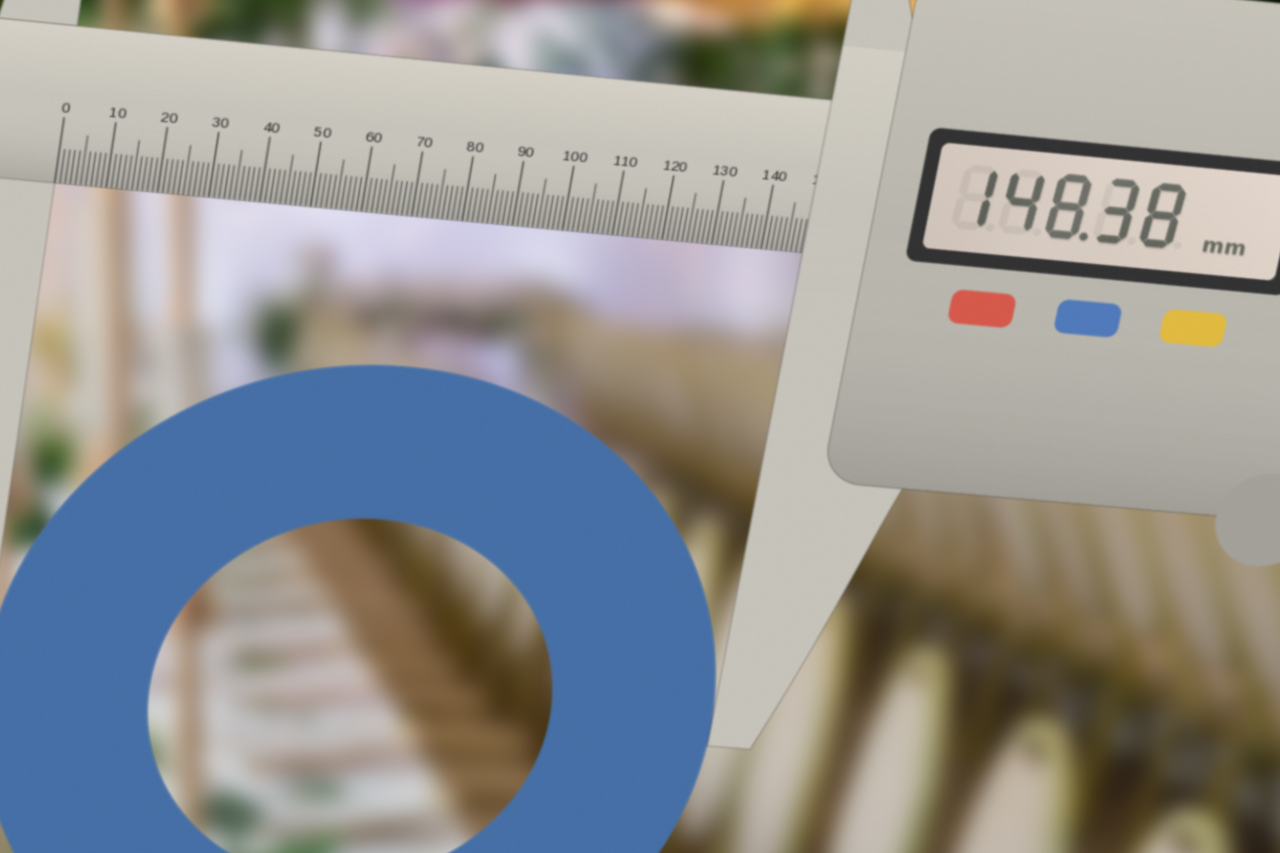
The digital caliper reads 148.38 mm
